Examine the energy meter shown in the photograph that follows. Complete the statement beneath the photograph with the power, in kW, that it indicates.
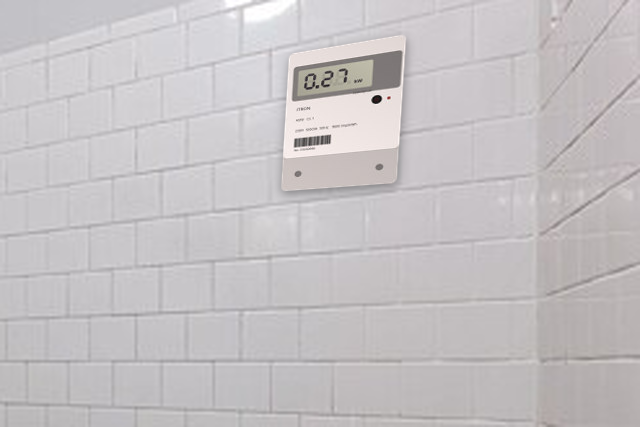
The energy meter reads 0.27 kW
